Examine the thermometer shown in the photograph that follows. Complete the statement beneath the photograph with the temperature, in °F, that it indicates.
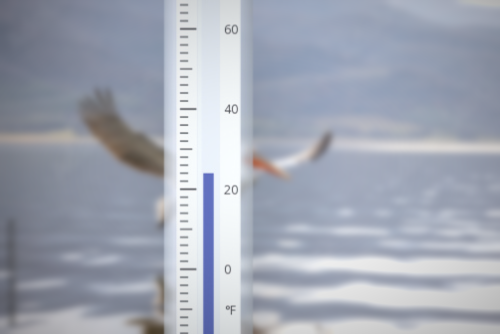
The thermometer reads 24 °F
